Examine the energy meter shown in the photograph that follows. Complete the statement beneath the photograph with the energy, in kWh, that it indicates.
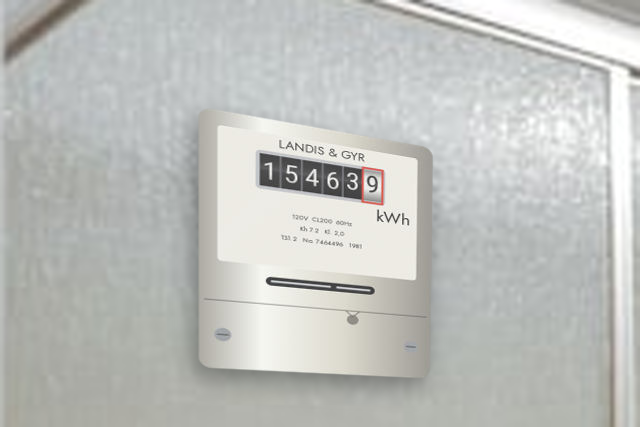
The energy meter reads 15463.9 kWh
